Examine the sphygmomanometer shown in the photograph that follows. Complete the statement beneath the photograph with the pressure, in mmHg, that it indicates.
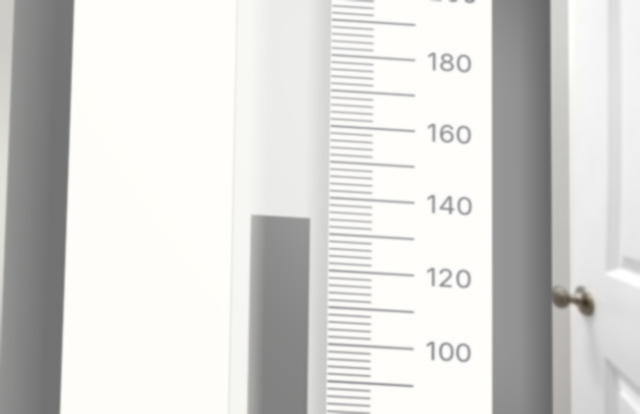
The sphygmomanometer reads 134 mmHg
